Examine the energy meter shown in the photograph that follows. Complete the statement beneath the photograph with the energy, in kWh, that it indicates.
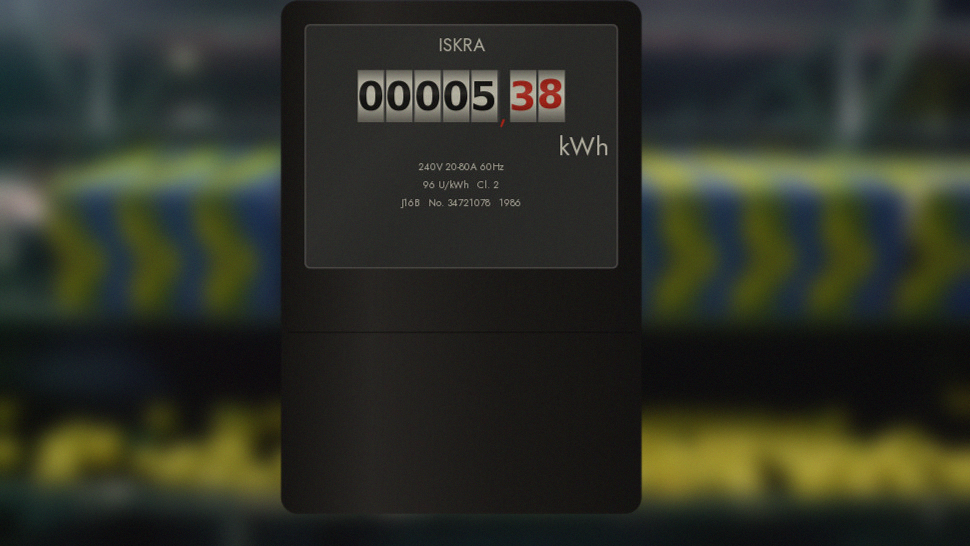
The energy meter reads 5.38 kWh
